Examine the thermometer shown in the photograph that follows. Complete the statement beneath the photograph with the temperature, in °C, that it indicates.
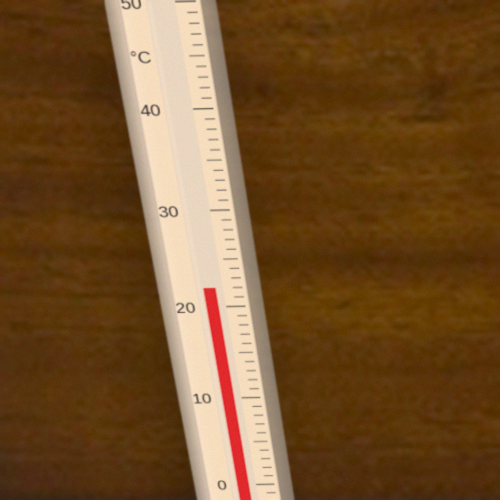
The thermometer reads 22 °C
